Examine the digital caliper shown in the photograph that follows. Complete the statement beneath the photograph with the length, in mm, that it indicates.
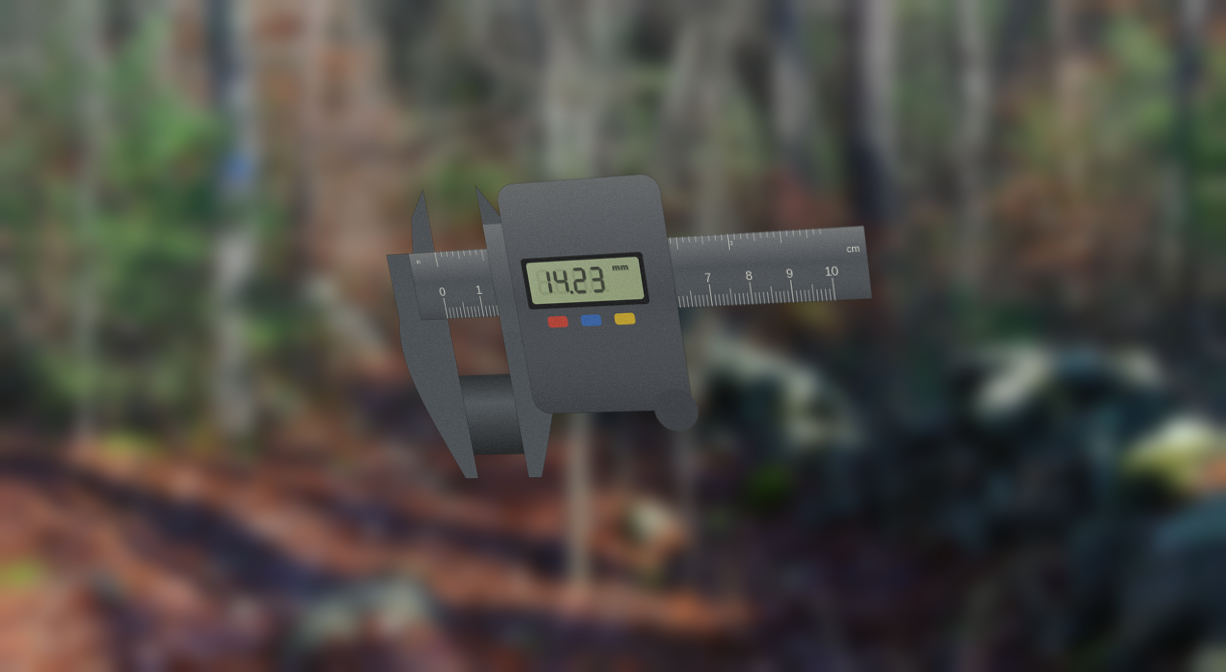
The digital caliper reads 14.23 mm
